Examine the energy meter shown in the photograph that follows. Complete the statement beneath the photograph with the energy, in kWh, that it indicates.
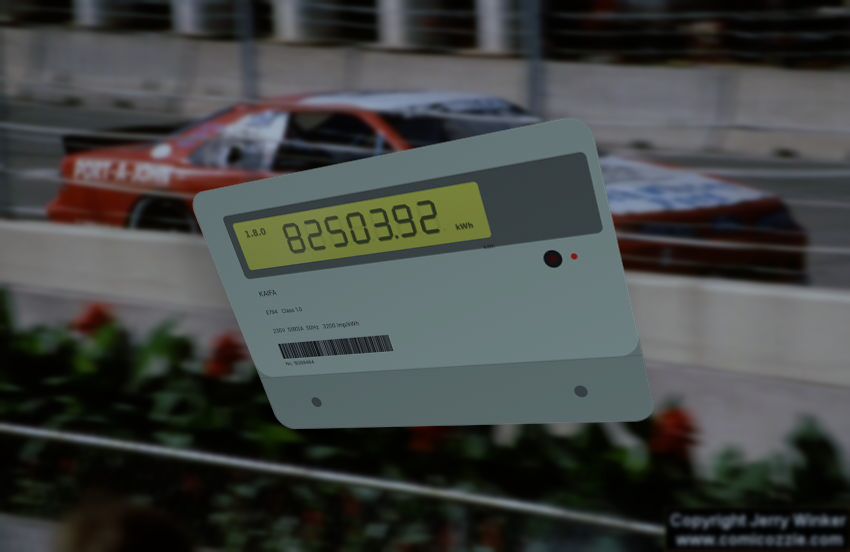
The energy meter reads 82503.92 kWh
